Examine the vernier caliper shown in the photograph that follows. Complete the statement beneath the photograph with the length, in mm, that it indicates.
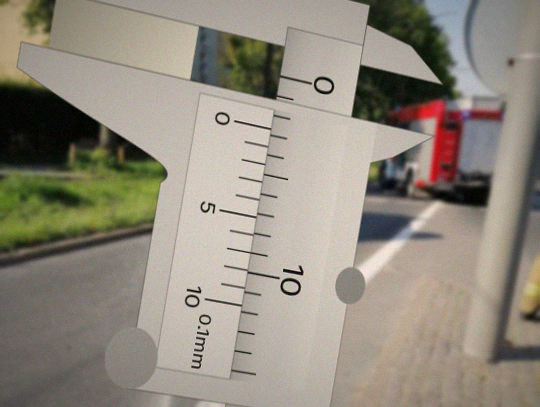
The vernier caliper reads 2.7 mm
